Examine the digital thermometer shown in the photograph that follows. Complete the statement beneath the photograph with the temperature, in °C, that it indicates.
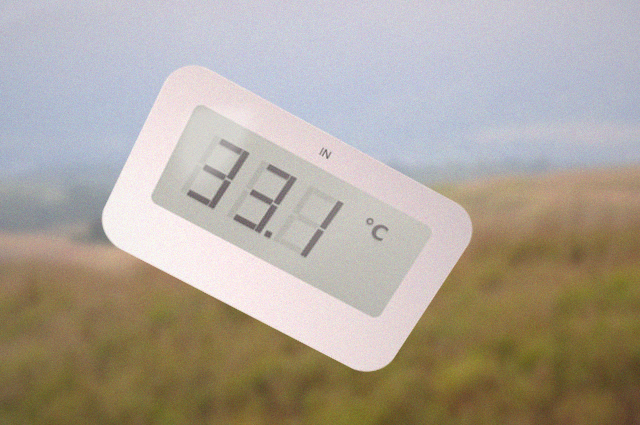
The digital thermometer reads 33.1 °C
